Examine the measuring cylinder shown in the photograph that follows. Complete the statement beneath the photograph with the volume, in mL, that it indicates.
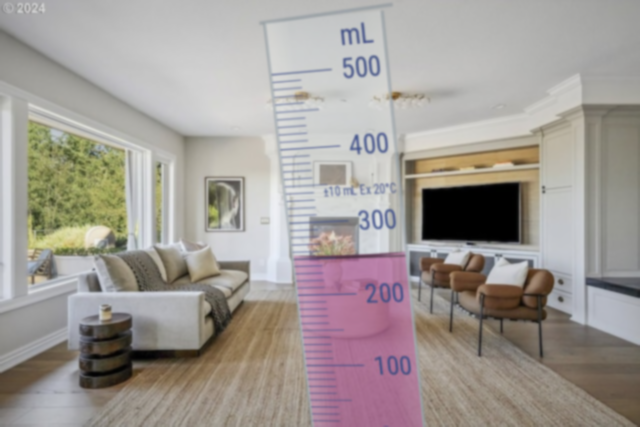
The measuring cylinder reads 250 mL
